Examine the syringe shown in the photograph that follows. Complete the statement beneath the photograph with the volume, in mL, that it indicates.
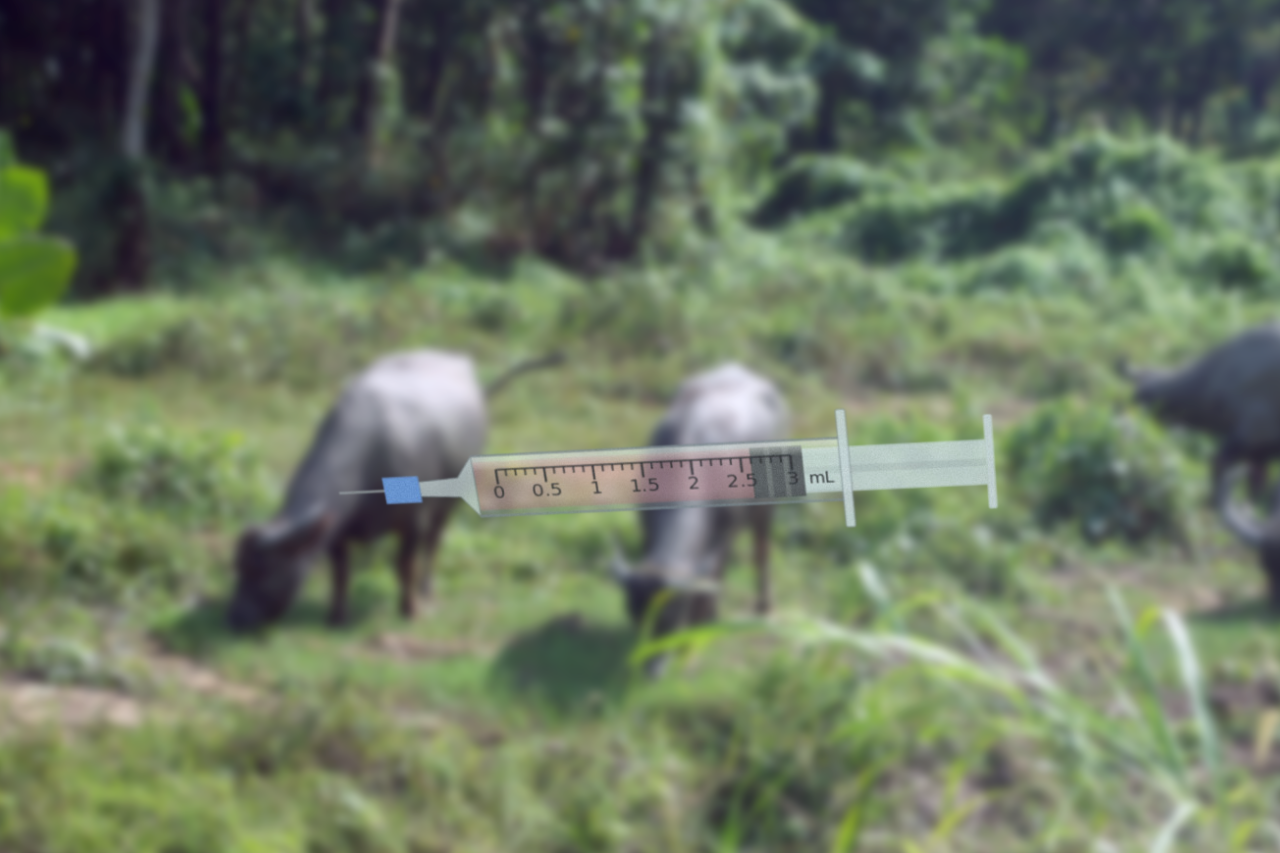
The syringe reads 2.6 mL
